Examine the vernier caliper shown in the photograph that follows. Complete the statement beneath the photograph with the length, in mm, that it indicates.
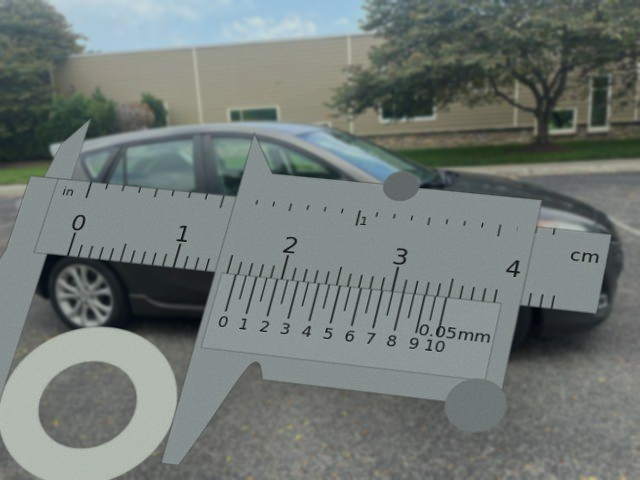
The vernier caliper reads 15.8 mm
